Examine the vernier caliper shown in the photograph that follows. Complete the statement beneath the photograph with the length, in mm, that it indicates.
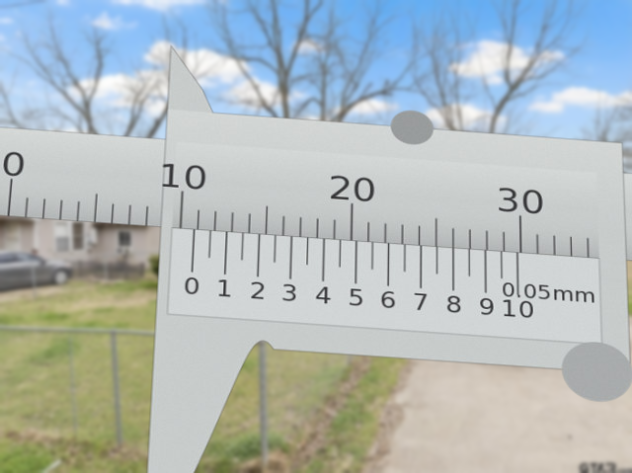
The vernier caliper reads 10.8 mm
